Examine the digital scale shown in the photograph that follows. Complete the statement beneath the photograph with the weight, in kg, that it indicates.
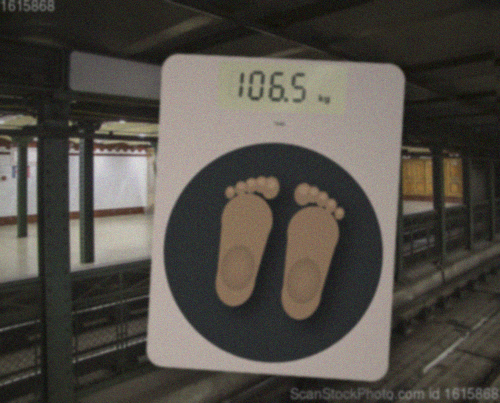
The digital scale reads 106.5 kg
